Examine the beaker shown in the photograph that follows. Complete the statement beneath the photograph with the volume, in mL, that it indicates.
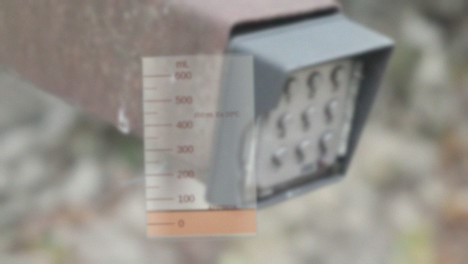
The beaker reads 50 mL
